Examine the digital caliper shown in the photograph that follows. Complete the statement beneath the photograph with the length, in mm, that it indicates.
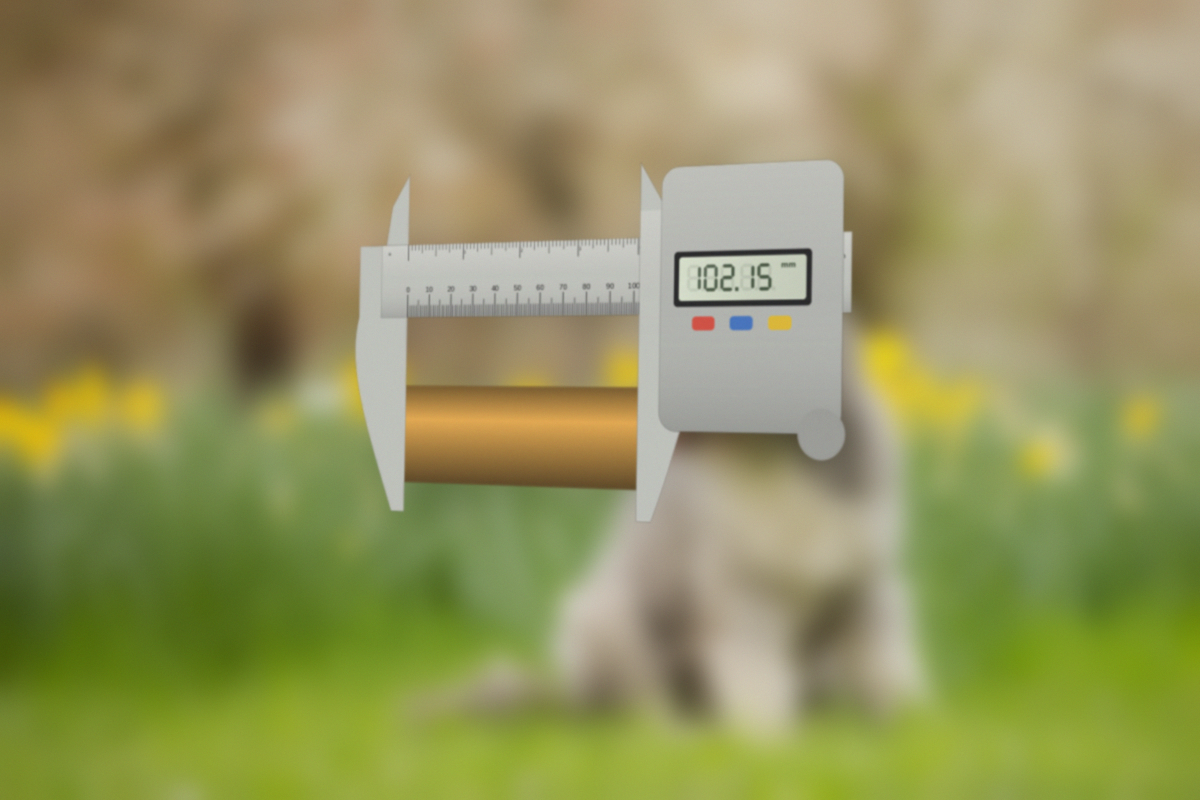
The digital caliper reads 102.15 mm
